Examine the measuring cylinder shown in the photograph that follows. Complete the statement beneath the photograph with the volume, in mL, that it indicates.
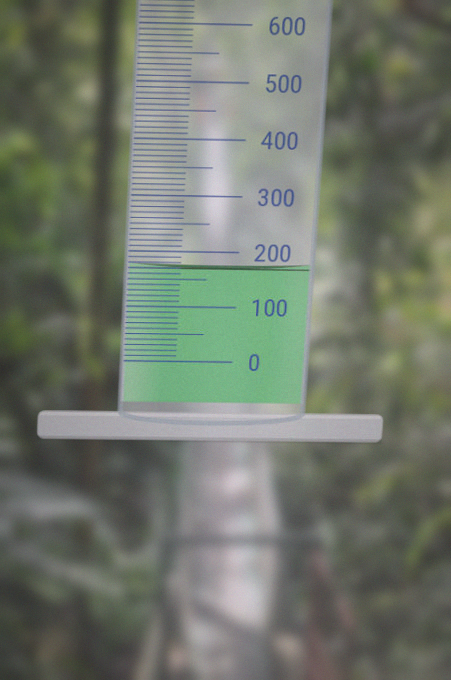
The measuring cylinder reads 170 mL
